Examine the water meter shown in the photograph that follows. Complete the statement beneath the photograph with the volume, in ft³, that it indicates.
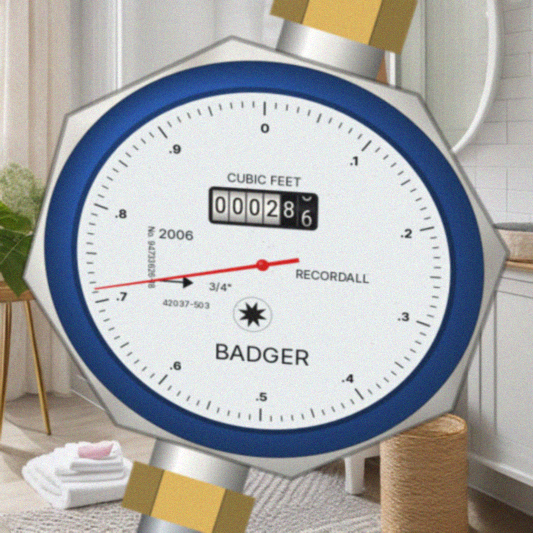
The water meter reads 285.71 ft³
